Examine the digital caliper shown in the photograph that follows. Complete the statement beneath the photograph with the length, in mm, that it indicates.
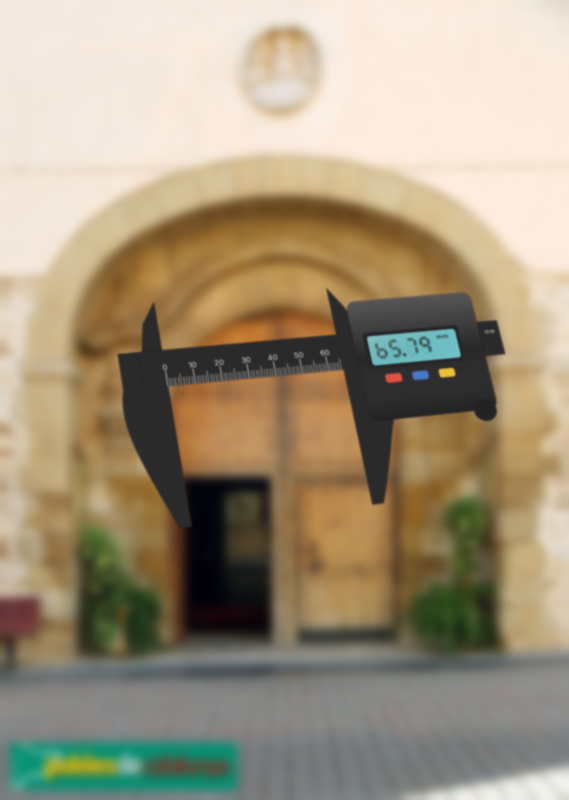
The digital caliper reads 65.79 mm
